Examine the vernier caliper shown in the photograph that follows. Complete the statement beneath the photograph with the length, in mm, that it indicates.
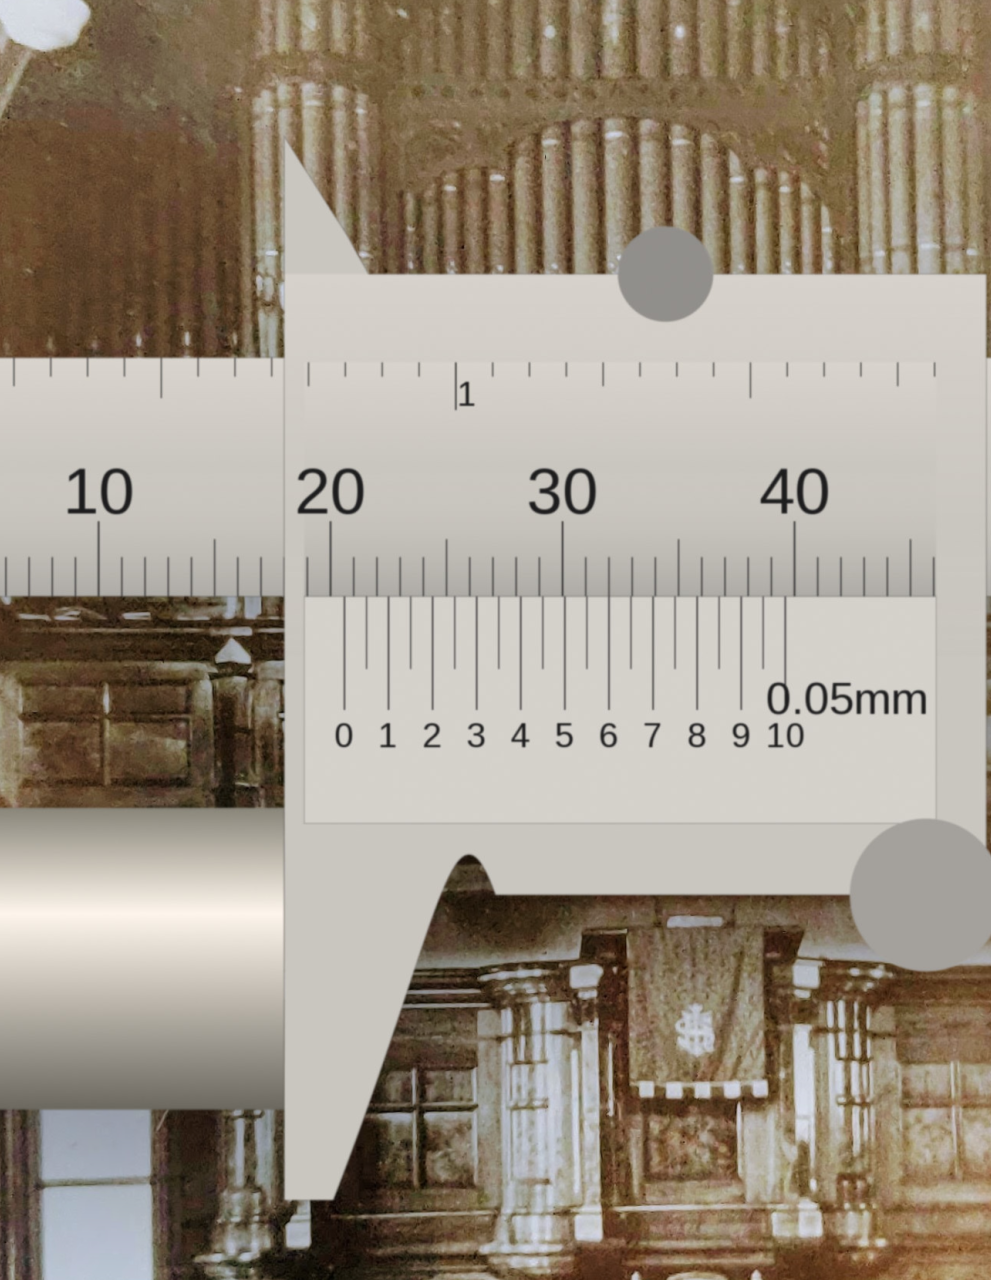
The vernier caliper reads 20.6 mm
